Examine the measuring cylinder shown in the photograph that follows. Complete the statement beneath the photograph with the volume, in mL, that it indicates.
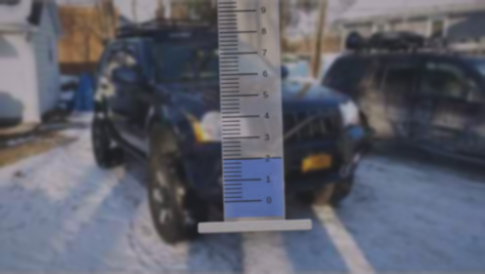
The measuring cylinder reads 2 mL
